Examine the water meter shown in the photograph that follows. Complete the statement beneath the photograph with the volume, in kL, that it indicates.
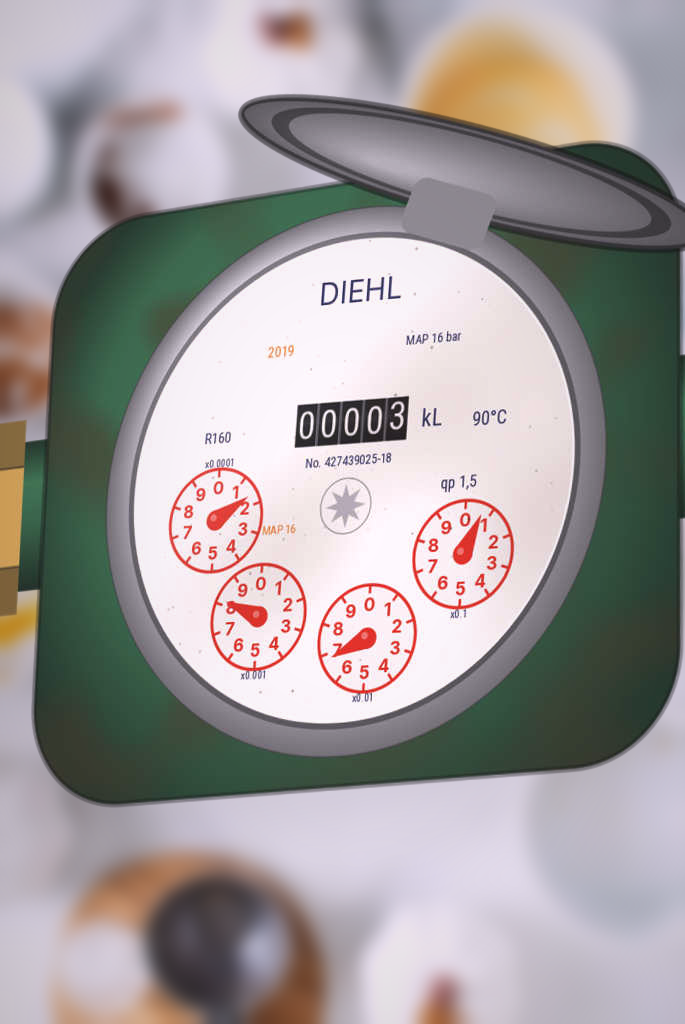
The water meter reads 3.0681 kL
